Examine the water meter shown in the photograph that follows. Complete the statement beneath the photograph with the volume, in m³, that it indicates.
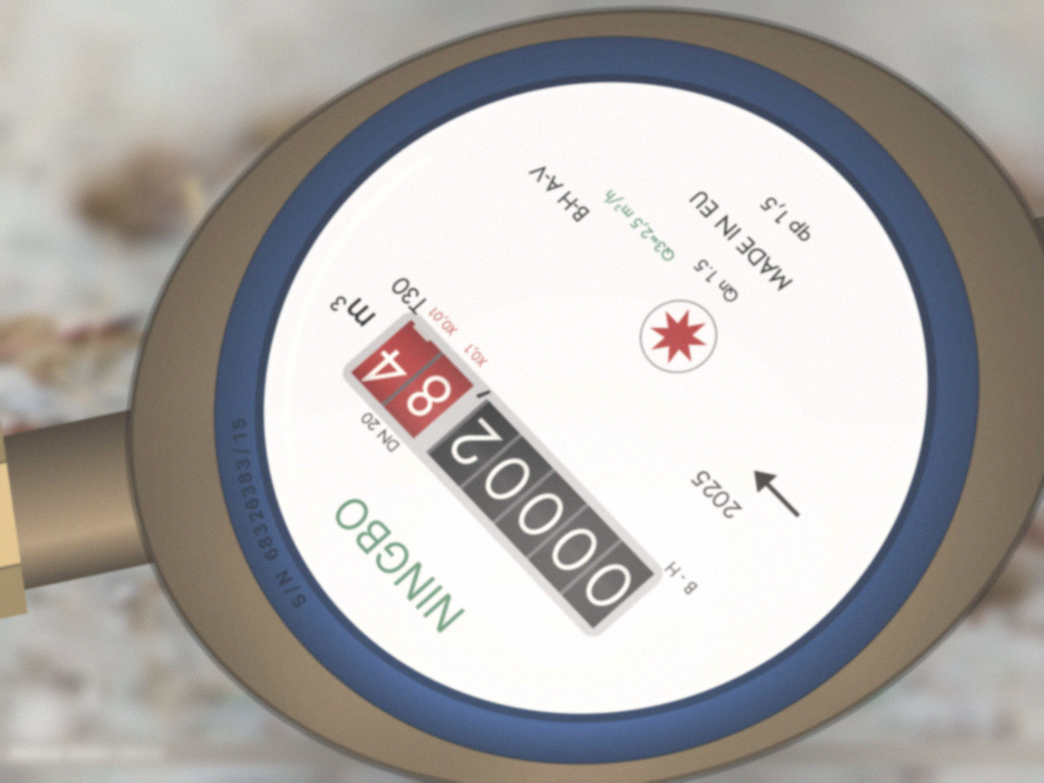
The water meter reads 2.84 m³
